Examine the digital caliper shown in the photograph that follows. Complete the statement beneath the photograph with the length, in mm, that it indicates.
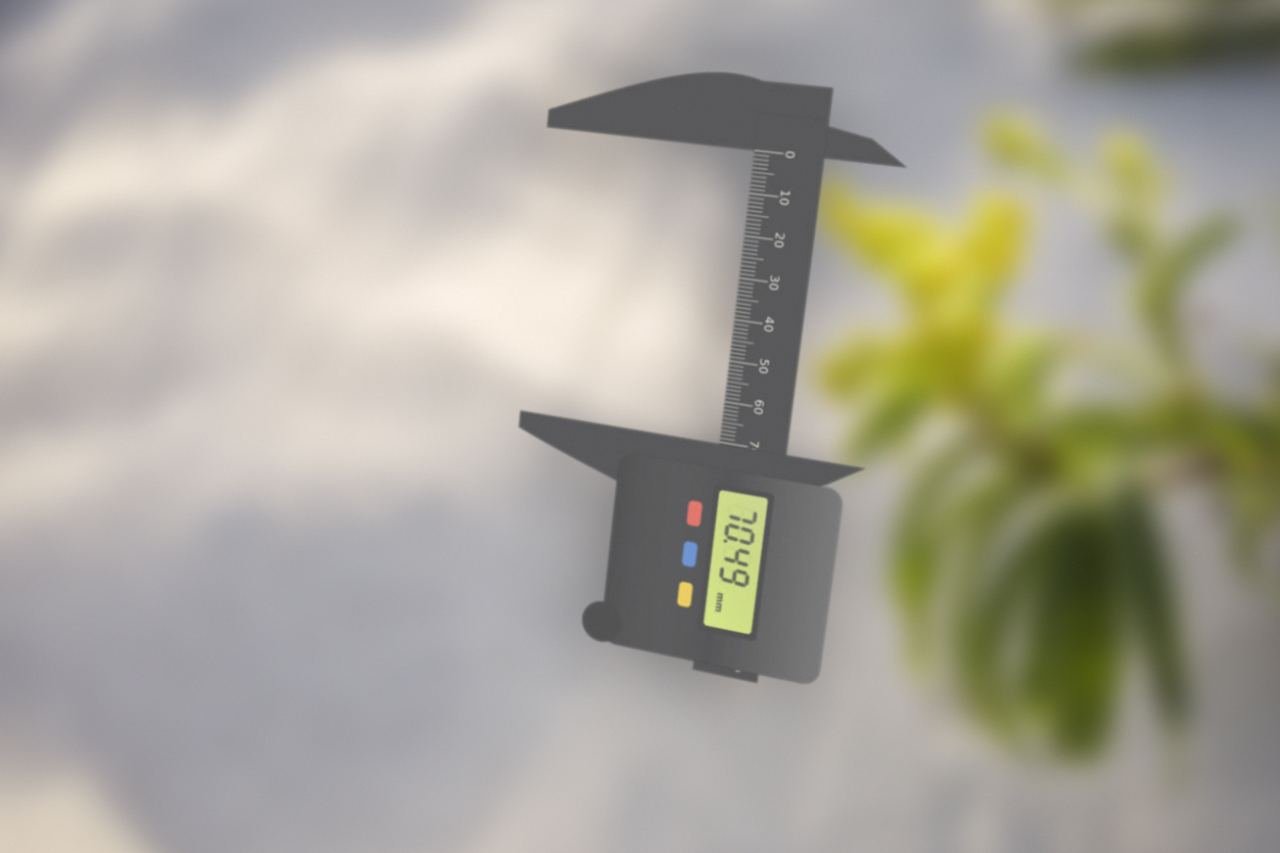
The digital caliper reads 70.49 mm
